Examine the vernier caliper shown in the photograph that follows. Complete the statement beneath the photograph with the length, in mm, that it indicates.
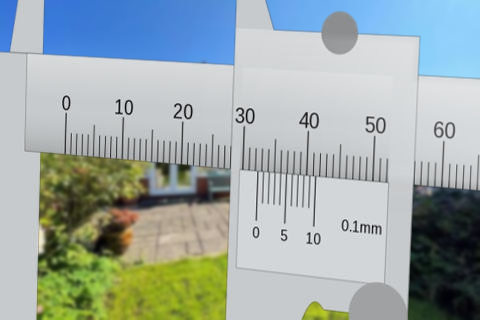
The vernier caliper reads 32.4 mm
